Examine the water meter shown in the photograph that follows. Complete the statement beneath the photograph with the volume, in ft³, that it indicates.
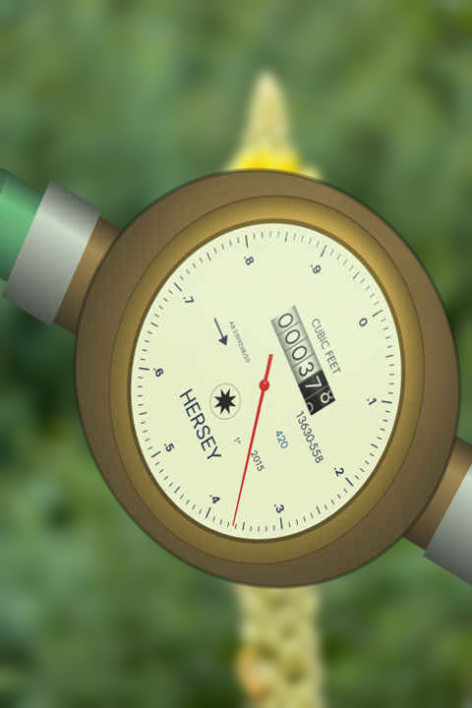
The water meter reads 378.36 ft³
